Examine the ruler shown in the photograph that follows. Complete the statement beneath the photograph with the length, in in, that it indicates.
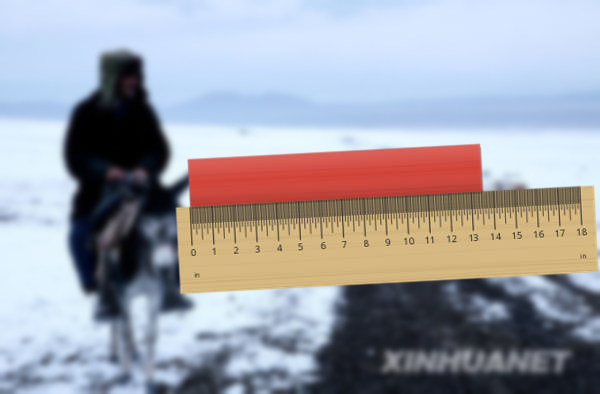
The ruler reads 13.5 in
